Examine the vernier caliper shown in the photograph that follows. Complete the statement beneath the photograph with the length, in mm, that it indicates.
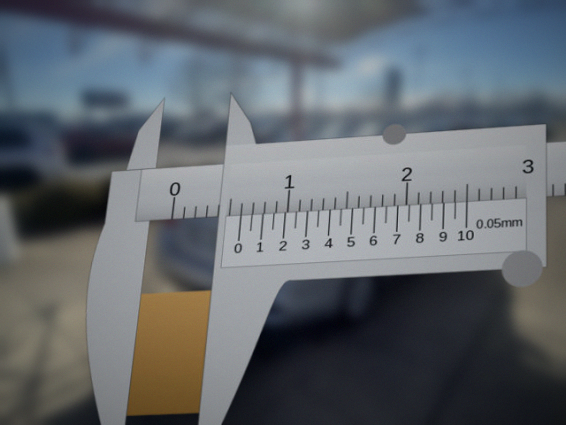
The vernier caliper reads 6.0 mm
